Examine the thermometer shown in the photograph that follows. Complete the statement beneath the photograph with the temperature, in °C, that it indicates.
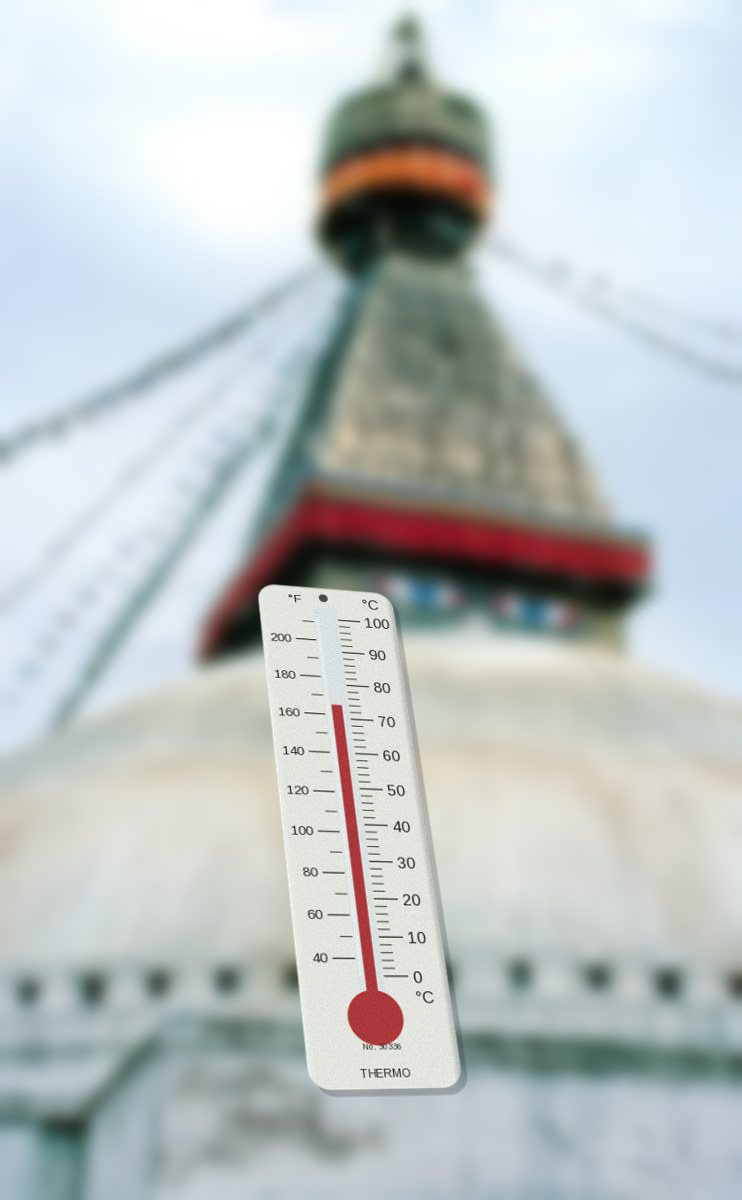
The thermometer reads 74 °C
